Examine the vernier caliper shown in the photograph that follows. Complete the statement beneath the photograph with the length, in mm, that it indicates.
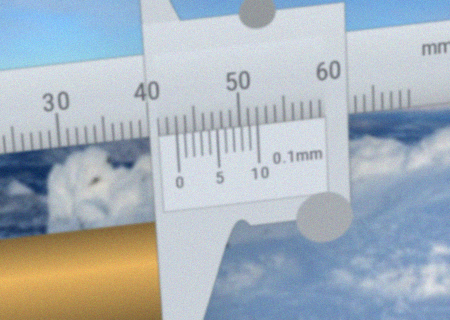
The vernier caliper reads 43.0 mm
